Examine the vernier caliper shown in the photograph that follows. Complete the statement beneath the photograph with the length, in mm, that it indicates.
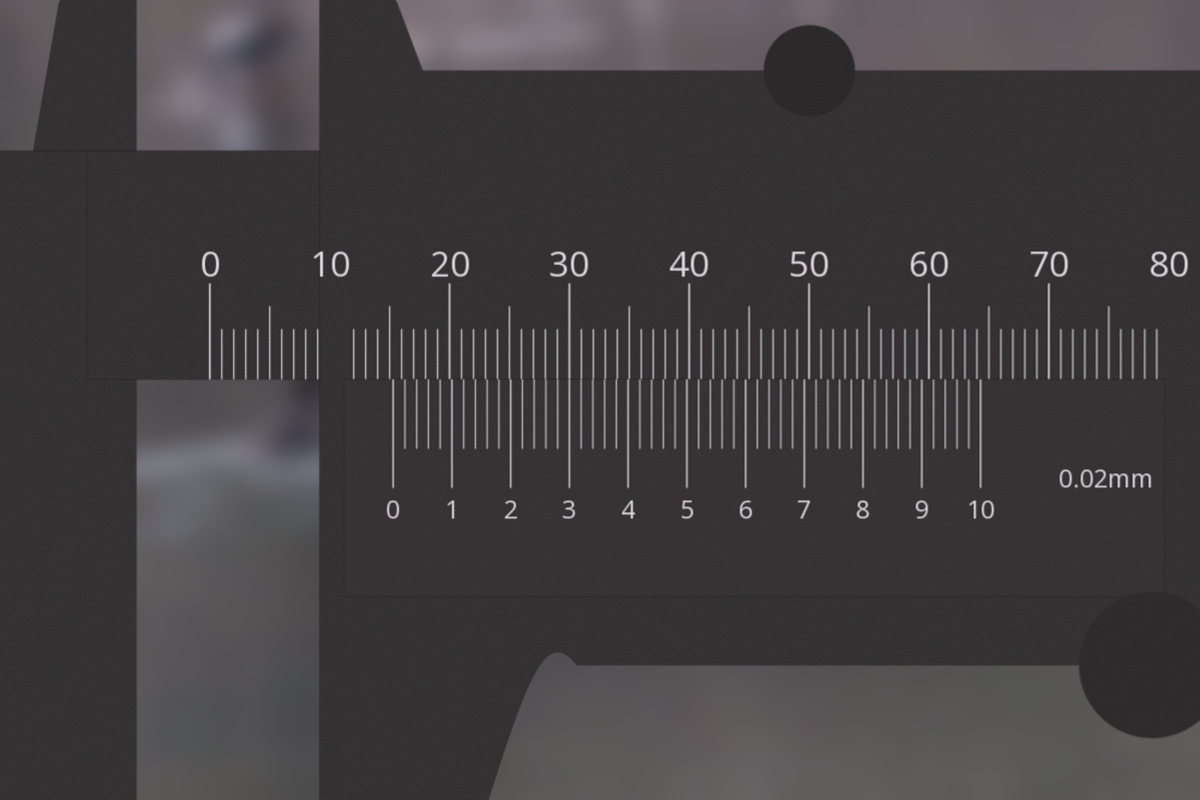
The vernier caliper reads 15.3 mm
